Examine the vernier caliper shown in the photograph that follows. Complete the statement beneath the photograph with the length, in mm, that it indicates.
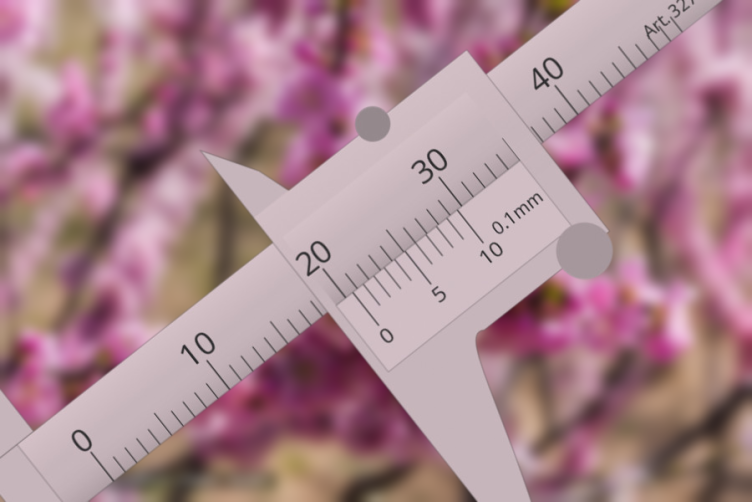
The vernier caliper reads 20.6 mm
